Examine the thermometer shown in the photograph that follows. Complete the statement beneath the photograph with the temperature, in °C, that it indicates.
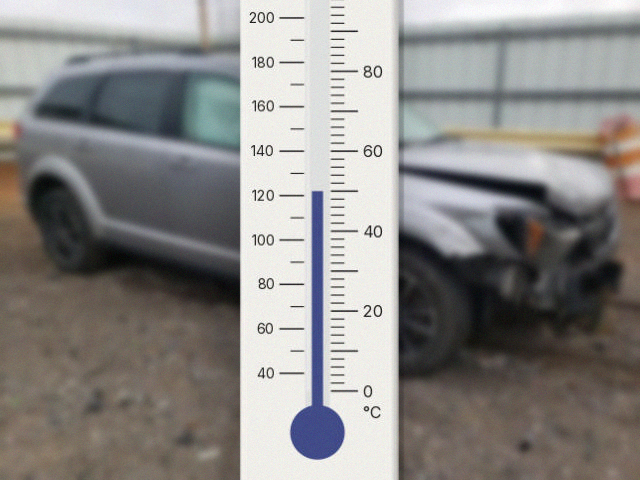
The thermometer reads 50 °C
